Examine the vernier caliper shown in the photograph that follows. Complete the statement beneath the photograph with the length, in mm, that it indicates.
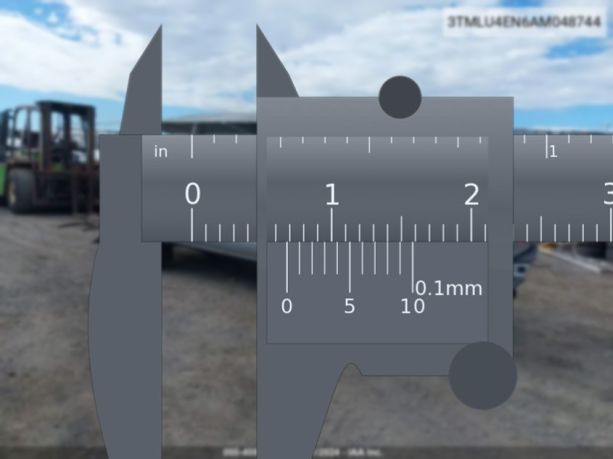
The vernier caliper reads 6.8 mm
